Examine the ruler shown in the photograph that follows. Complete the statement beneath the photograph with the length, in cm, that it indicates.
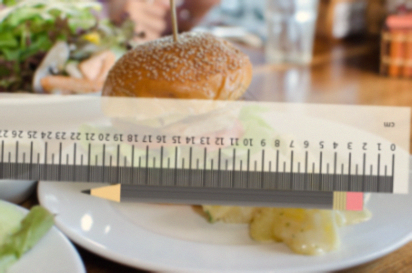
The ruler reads 19.5 cm
